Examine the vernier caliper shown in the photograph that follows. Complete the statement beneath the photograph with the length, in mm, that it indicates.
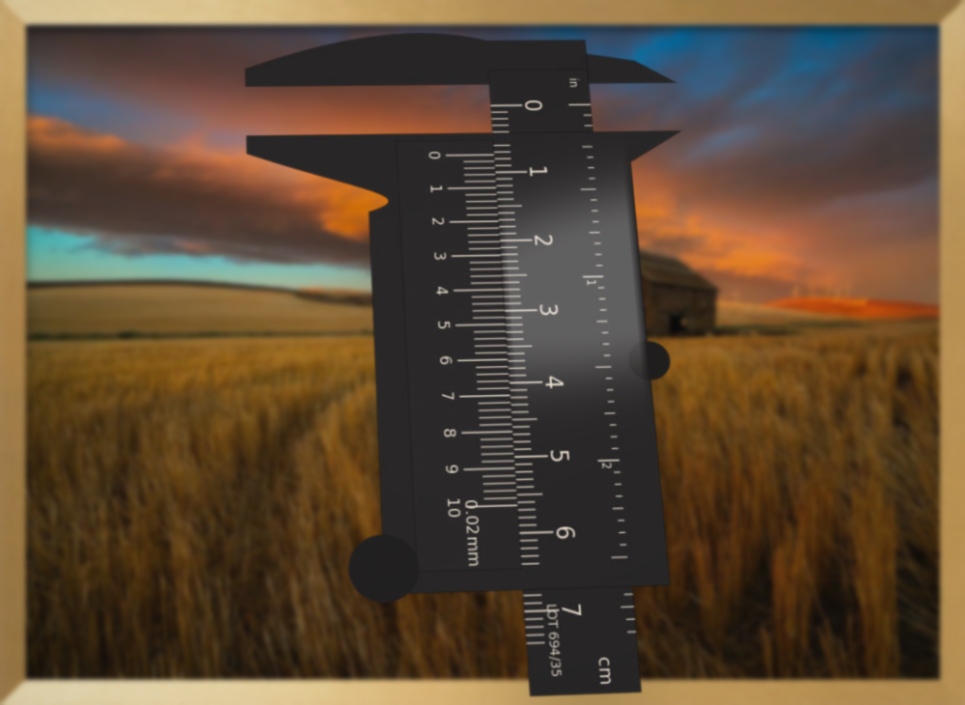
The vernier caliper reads 7.4 mm
